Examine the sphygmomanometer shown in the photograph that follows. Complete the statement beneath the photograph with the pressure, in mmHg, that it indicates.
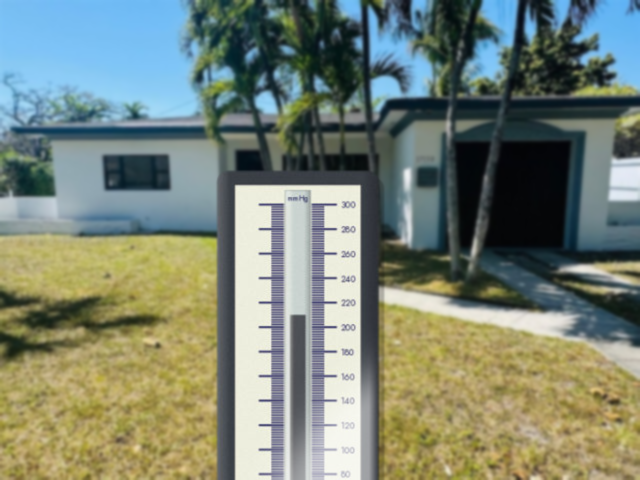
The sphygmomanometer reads 210 mmHg
